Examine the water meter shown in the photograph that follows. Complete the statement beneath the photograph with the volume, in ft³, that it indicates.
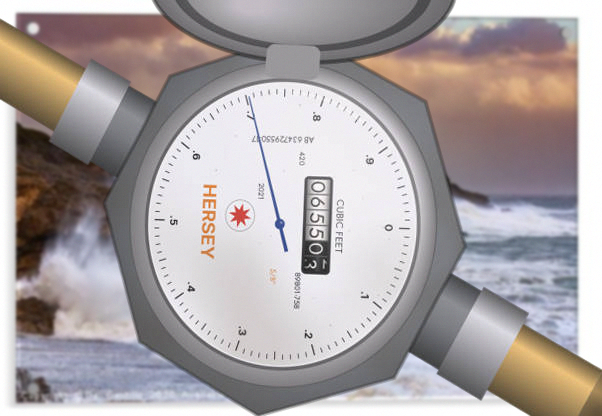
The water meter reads 65502.70 ft³
